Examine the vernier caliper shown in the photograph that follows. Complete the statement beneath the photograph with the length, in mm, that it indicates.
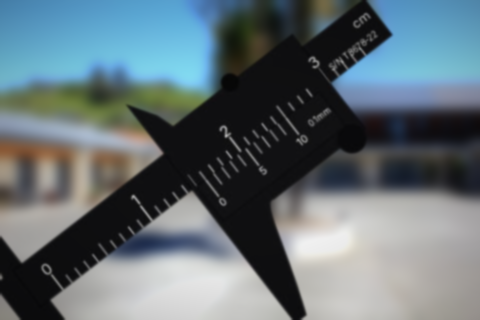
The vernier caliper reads 16.0 mm
